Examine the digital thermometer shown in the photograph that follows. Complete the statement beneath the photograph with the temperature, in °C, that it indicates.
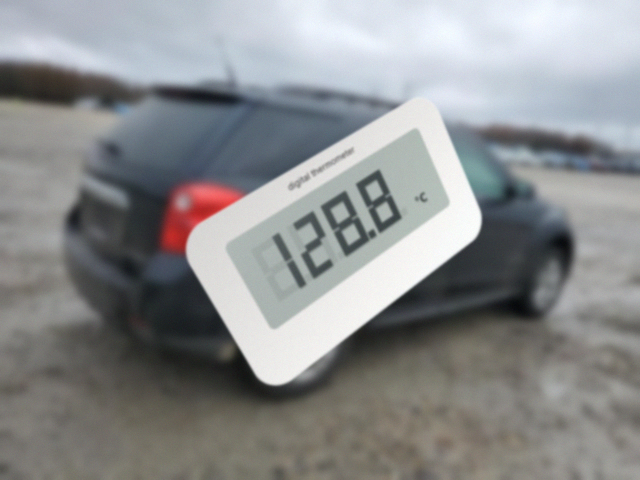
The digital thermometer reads 128.8 °C
